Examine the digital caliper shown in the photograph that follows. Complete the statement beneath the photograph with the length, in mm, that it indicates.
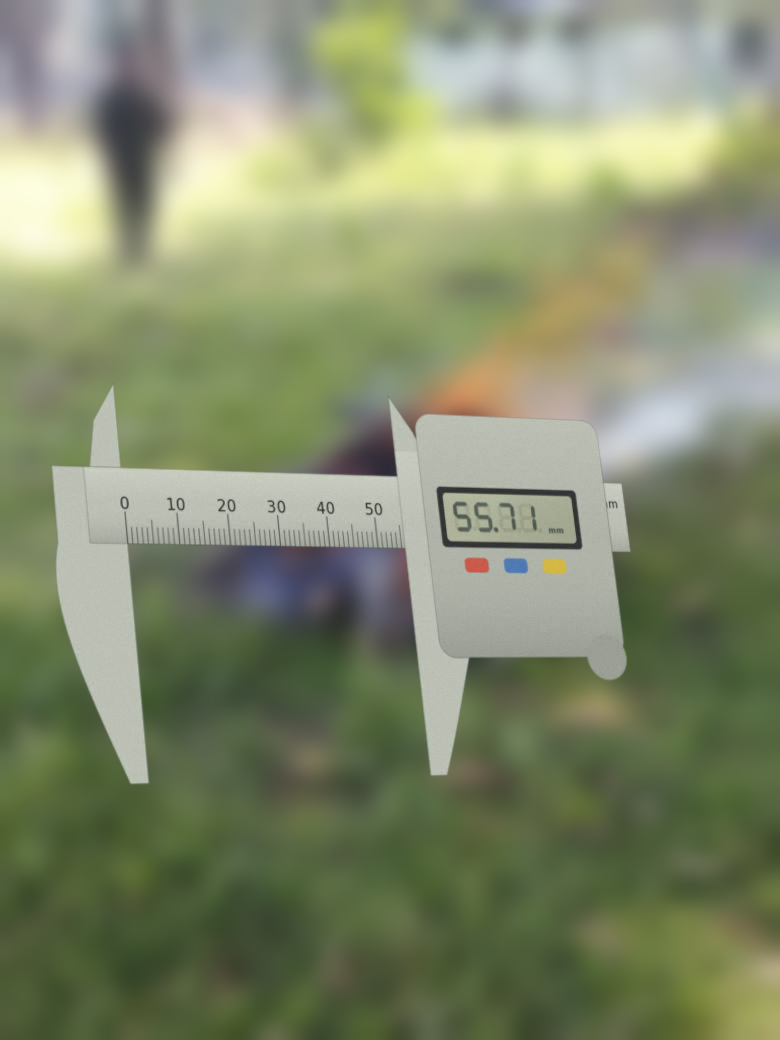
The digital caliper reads 55.71 mm
